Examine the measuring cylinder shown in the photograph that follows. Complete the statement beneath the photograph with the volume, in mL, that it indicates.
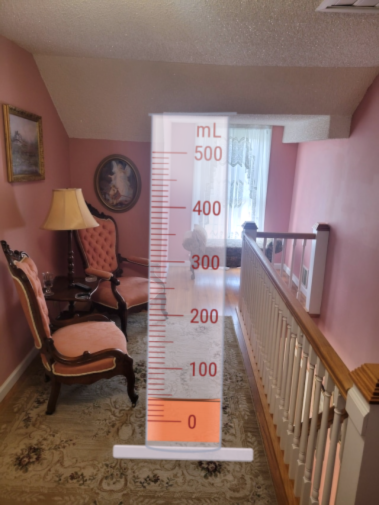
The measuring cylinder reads 40 mL
